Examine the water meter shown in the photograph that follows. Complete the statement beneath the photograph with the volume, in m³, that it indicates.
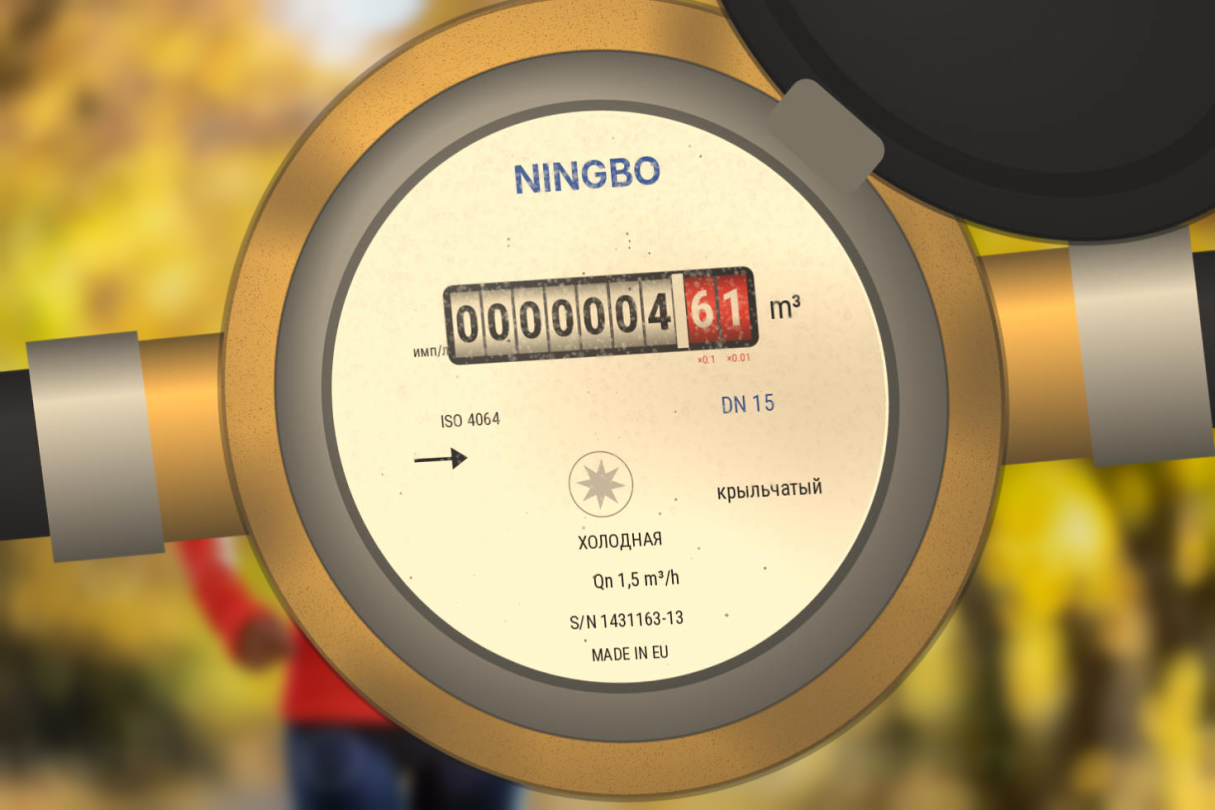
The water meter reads 4.61 m³
